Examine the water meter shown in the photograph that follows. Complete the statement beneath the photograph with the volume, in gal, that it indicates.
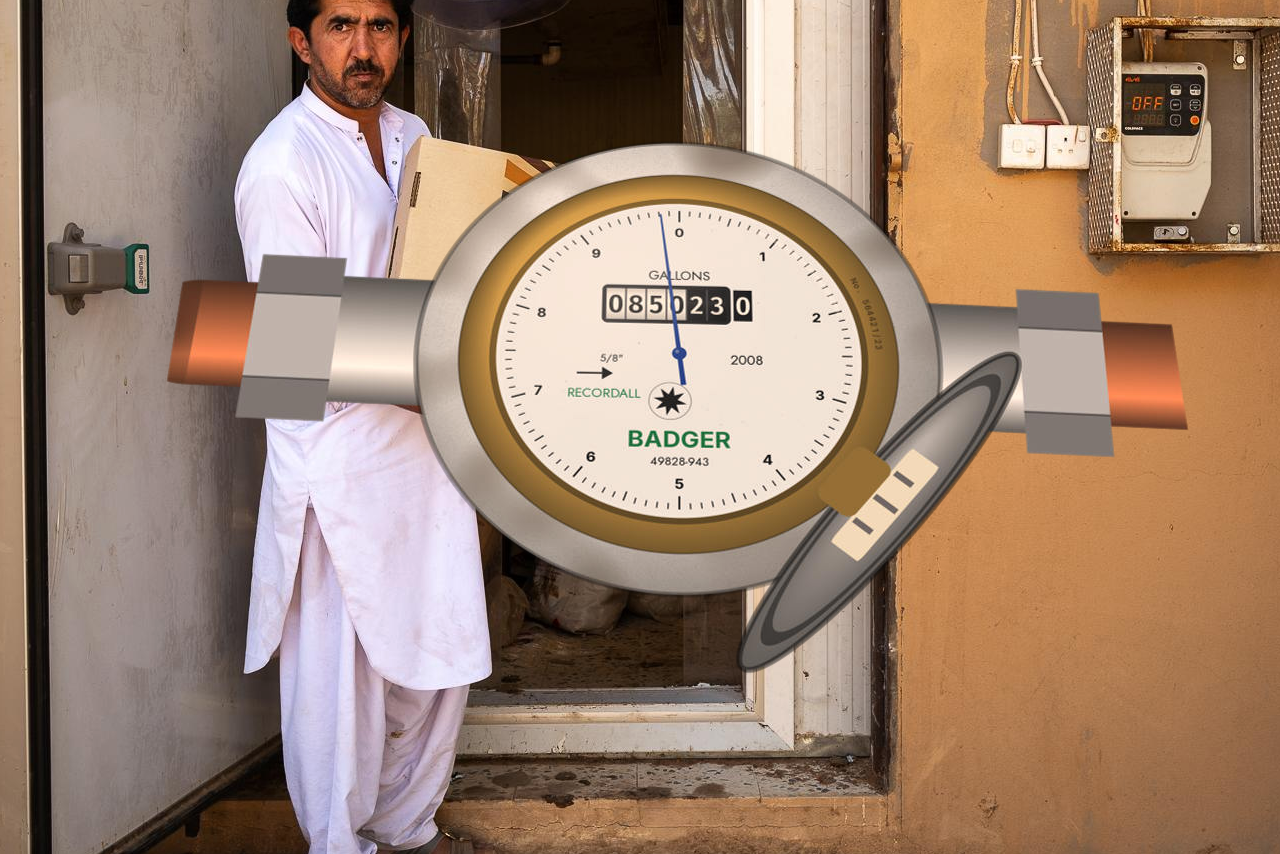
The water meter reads 850229.8 gal
